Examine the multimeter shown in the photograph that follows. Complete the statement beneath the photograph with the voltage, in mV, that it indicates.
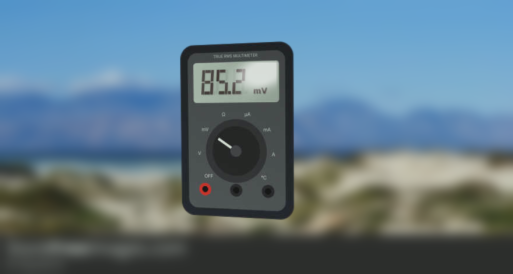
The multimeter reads 85.2 mV
